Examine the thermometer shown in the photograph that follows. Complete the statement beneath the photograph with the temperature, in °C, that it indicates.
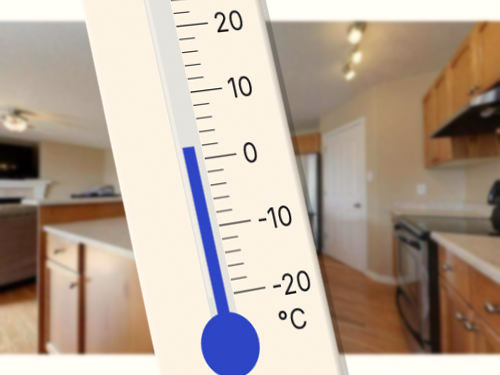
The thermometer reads 2 °C
